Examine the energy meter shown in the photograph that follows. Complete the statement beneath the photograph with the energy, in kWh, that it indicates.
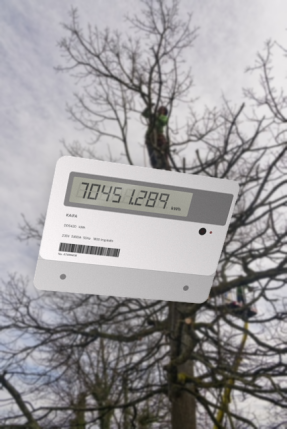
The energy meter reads 70451.289 kWh
